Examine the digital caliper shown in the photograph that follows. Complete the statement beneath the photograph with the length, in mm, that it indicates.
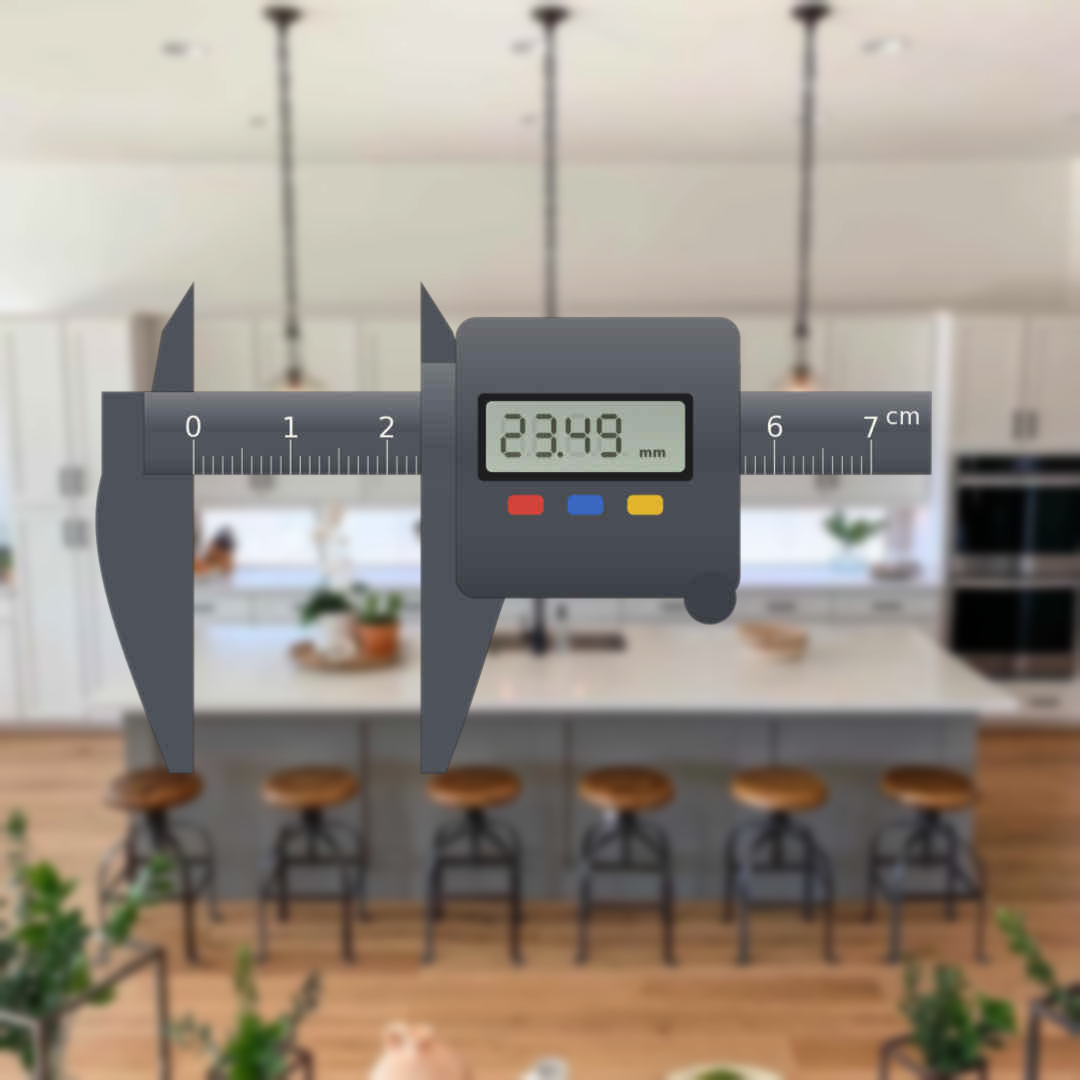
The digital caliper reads 23.49 mm
